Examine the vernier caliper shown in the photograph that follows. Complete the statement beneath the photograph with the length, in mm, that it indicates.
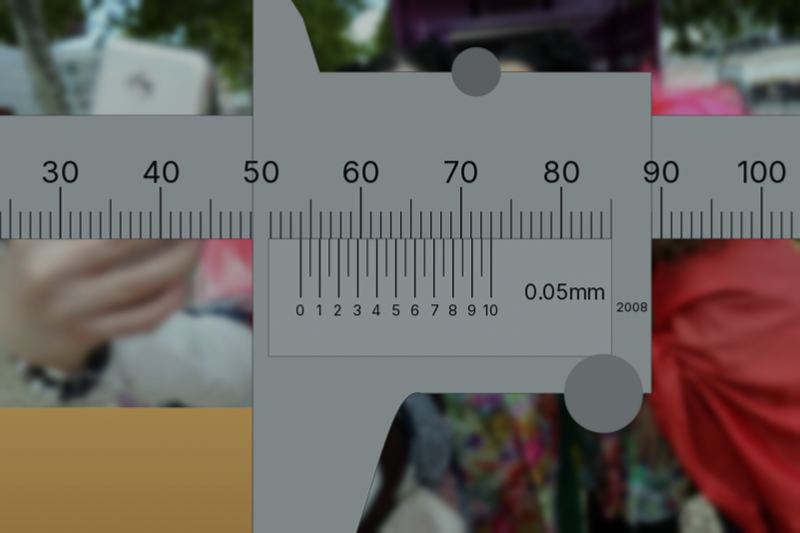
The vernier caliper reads 54.0 mm
